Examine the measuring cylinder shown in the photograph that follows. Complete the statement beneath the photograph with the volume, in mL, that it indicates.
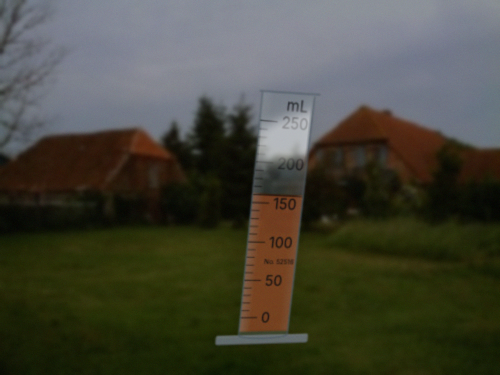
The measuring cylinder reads 160 mL
